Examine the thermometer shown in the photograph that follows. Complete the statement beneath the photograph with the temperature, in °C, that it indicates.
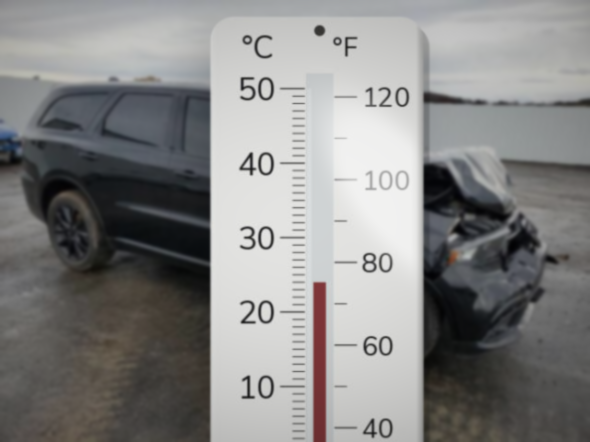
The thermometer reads 24 °C
